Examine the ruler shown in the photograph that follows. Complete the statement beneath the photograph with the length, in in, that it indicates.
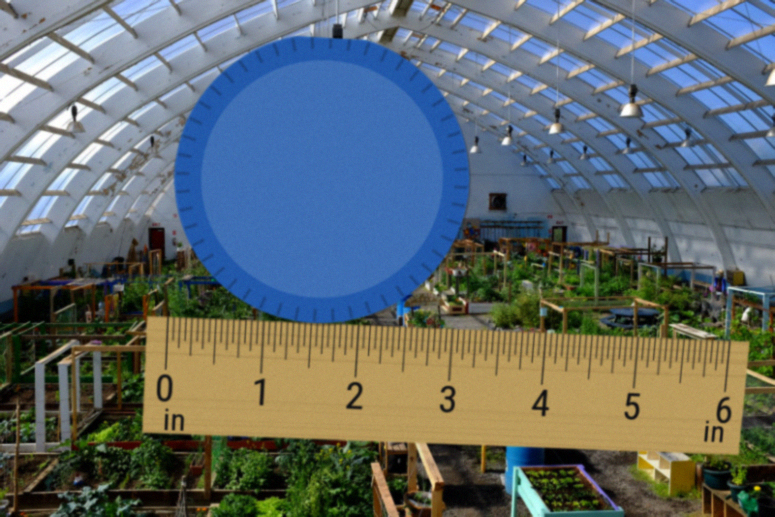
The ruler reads 3.0625 in
